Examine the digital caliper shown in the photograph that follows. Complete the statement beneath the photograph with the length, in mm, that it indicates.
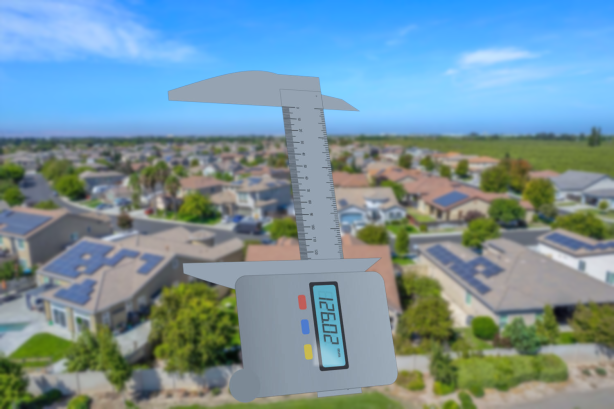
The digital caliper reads 126.02 mm
